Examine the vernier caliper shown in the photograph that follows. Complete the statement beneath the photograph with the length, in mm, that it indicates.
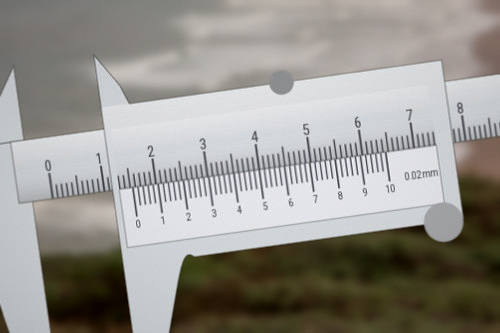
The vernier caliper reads 15.5 mm
